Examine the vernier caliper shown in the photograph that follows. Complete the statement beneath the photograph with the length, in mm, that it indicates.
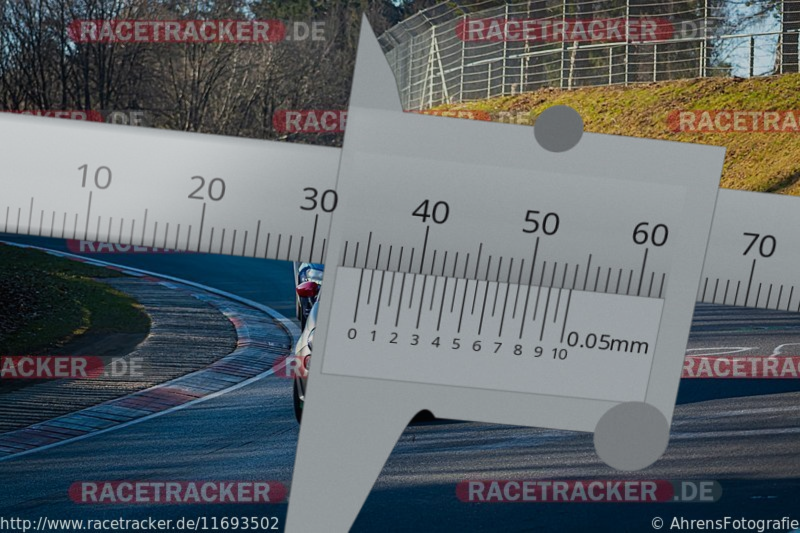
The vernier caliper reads 34.8 mm
